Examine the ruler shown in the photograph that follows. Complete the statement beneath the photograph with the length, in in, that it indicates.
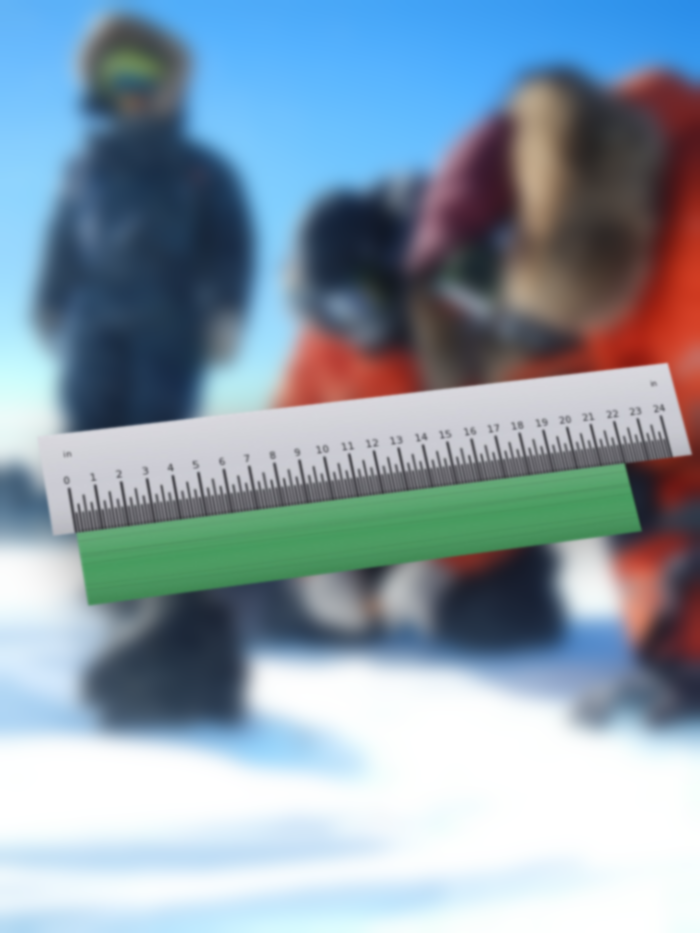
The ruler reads 22 in
